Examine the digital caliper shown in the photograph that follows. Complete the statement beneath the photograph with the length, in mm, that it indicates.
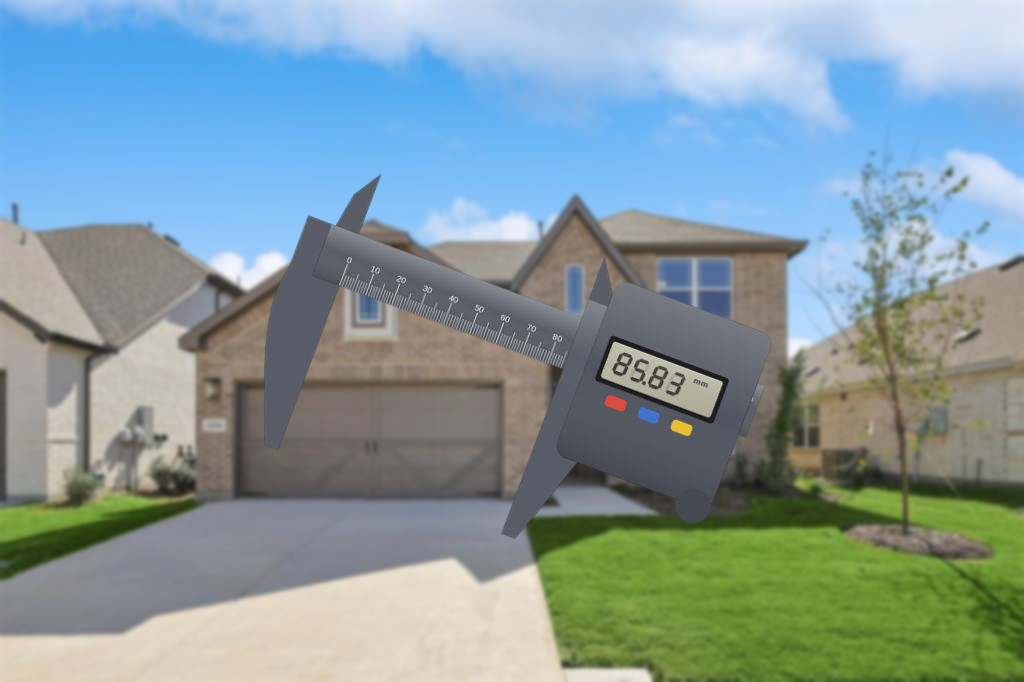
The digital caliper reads 85.83 mm
